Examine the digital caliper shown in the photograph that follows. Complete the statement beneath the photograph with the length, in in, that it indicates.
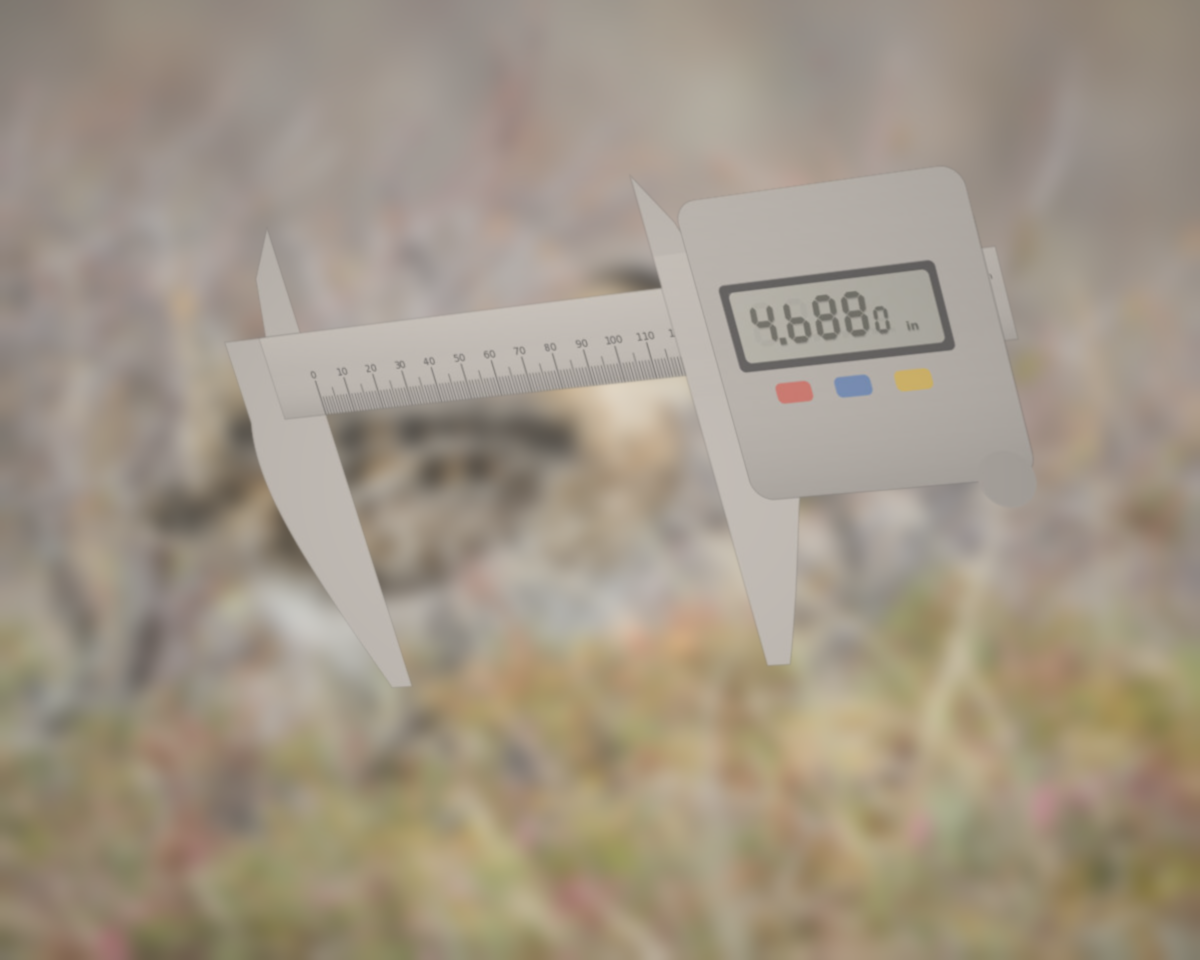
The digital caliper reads 4.6880 in
